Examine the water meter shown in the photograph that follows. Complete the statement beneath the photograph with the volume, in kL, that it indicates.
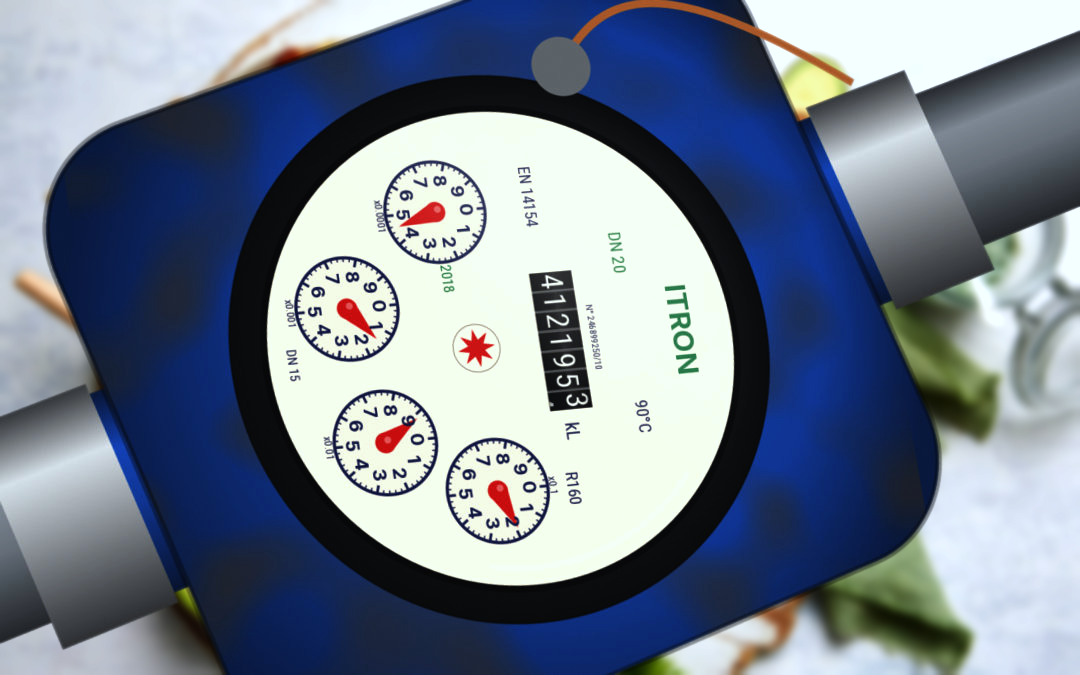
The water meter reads 4121953.1914 kL
